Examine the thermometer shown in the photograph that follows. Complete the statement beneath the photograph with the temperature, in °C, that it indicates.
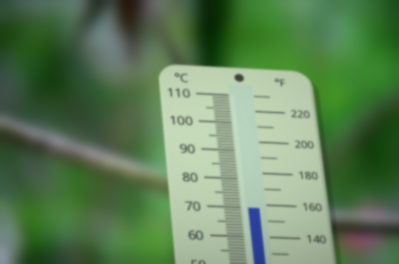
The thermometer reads 70 °C
